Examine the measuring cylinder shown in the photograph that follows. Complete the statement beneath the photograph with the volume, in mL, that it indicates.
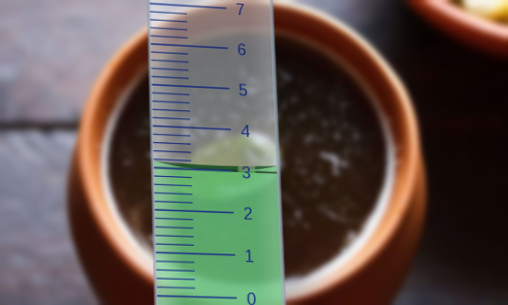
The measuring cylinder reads 3 mL
